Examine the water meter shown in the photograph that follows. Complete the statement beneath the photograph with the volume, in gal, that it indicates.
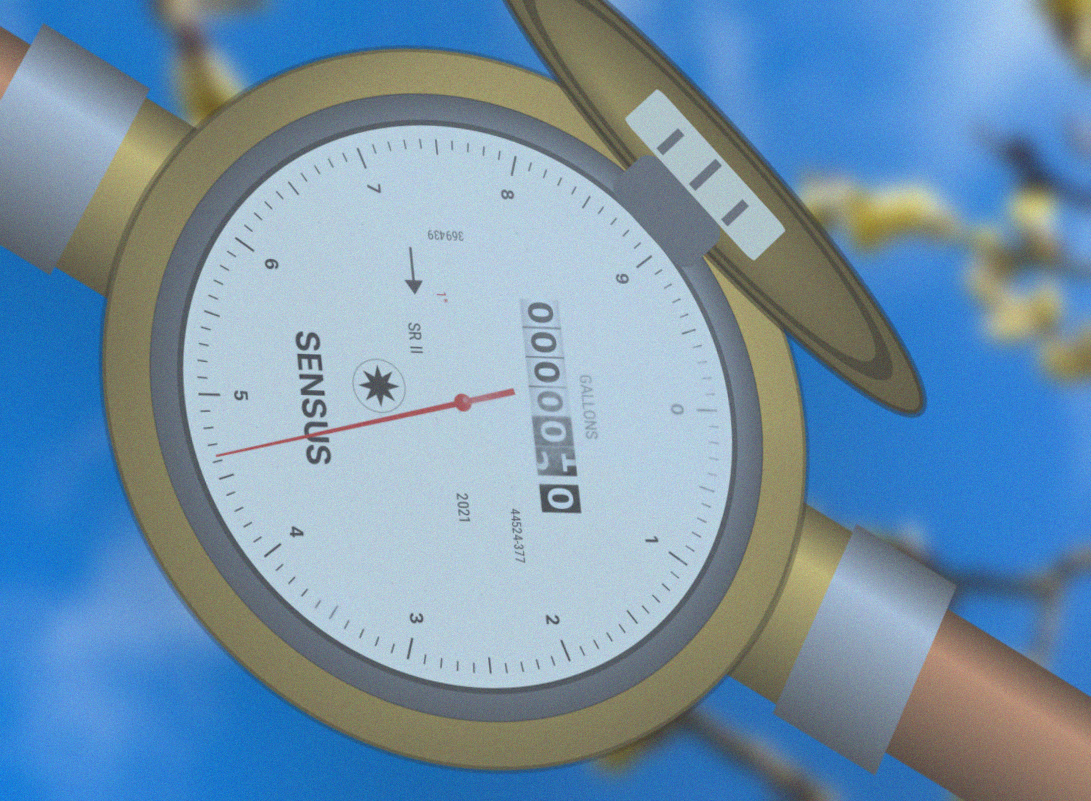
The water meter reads 14.6 gal
